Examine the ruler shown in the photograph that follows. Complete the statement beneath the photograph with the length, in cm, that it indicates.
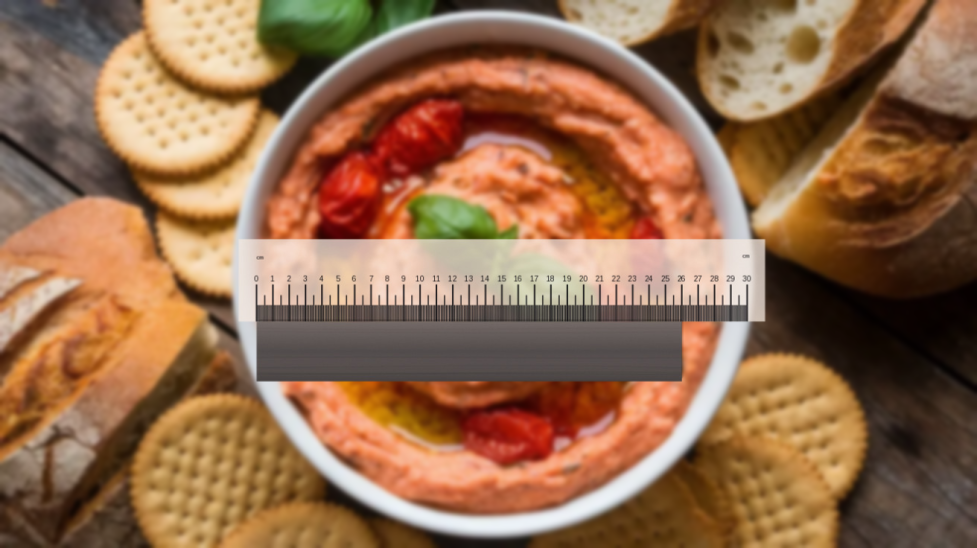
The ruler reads 26 cm
